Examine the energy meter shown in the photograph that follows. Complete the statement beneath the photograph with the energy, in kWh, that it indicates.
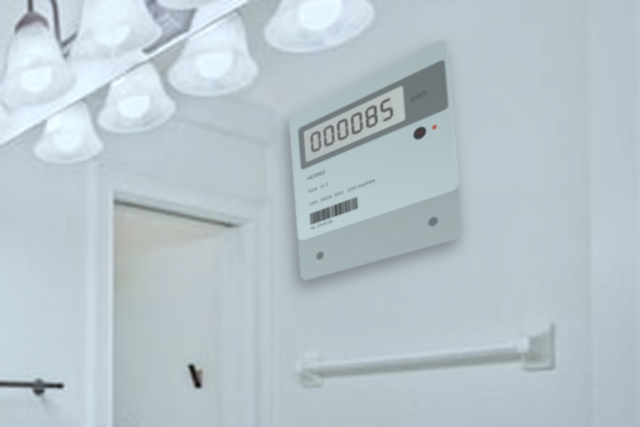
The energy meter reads 85 kWh
